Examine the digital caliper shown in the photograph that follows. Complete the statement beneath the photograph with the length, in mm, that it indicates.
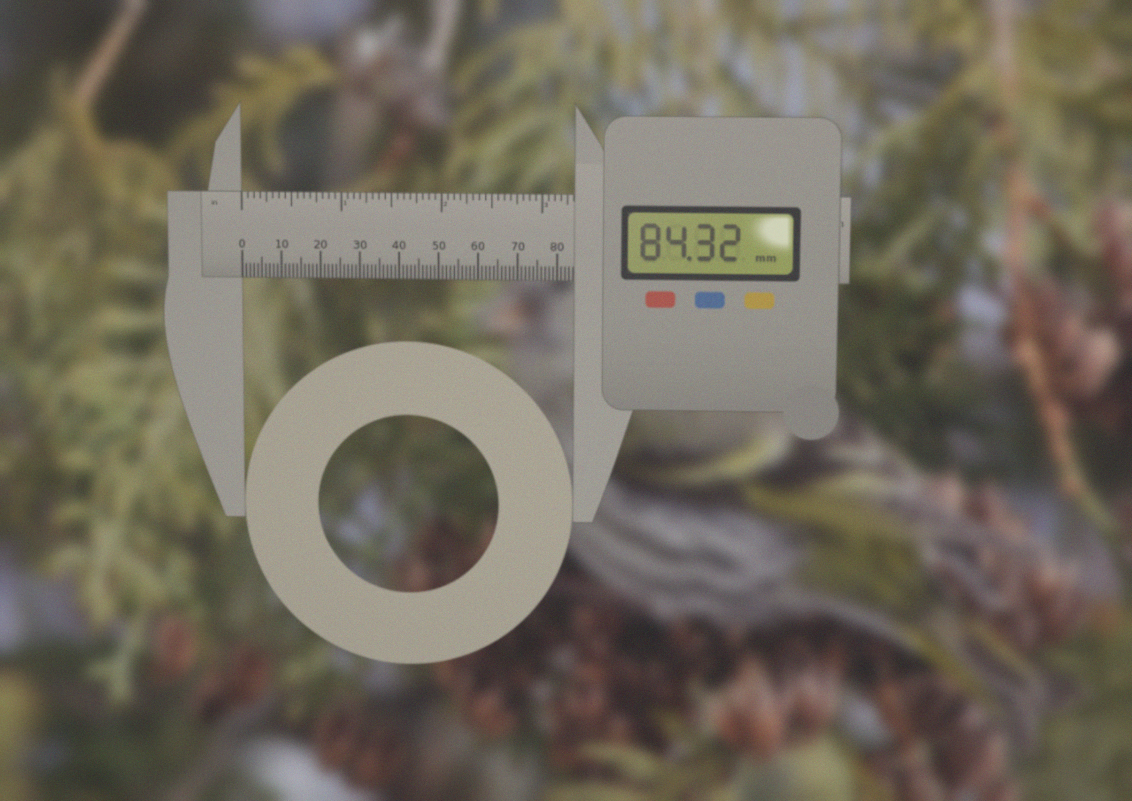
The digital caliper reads 84.32 mm
